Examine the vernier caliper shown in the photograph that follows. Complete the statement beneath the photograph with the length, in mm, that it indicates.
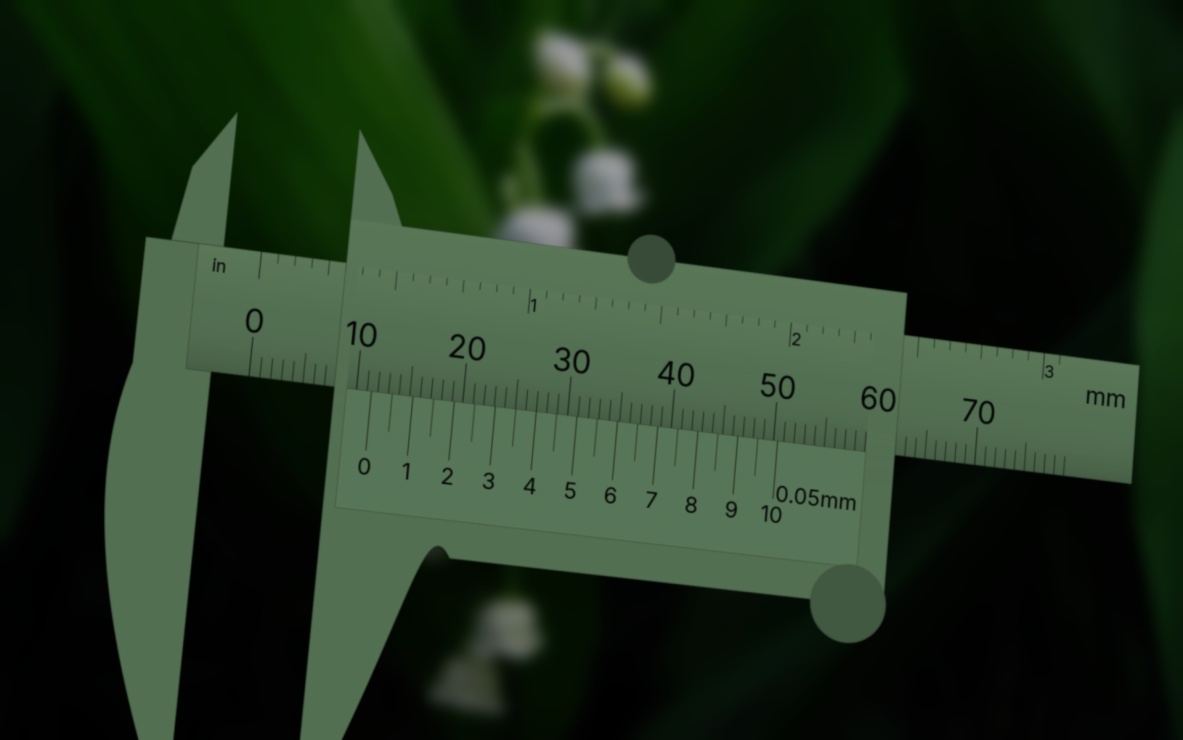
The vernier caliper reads 11.4 mm
